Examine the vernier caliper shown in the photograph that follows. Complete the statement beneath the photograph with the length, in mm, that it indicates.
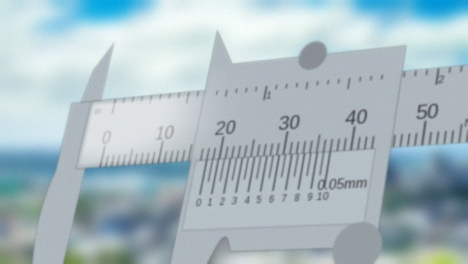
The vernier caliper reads 18.0 mm
